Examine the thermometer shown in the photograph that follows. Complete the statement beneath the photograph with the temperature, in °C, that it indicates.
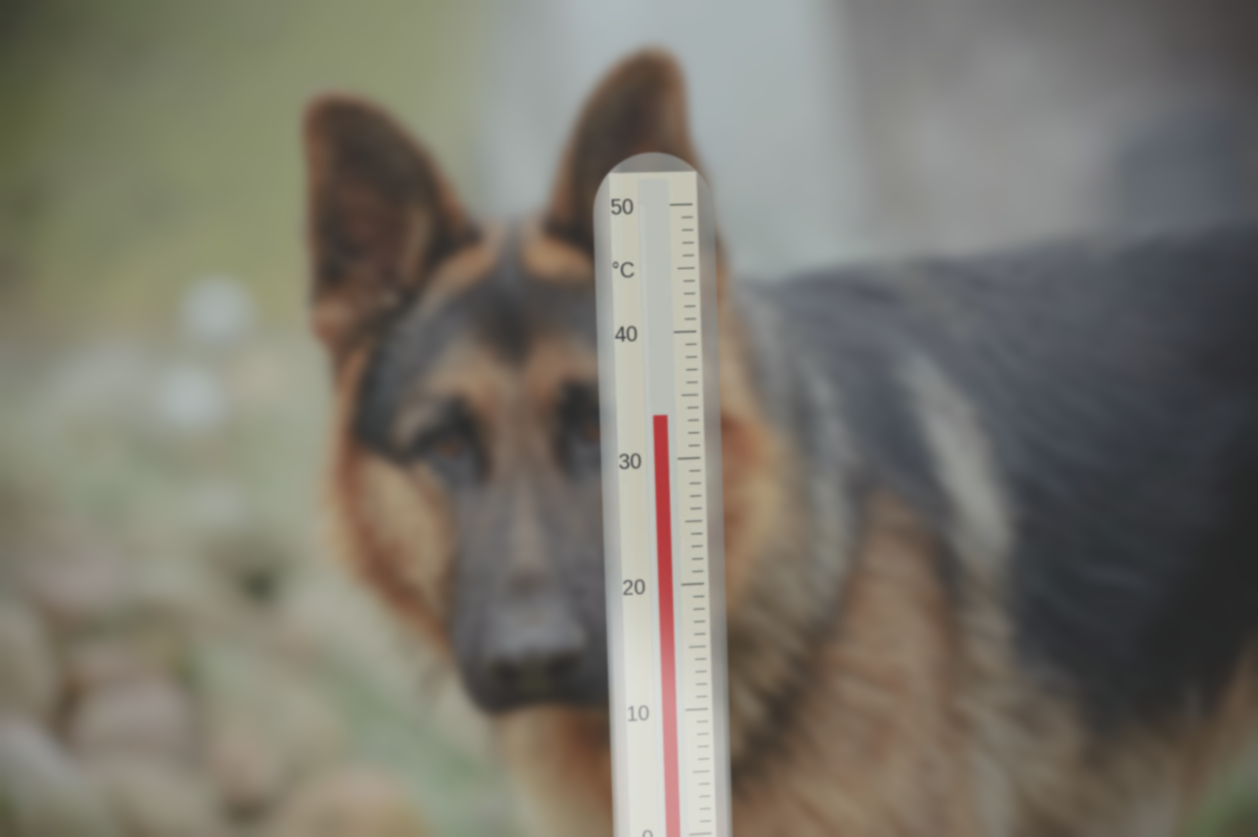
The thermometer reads 33.5 °C
